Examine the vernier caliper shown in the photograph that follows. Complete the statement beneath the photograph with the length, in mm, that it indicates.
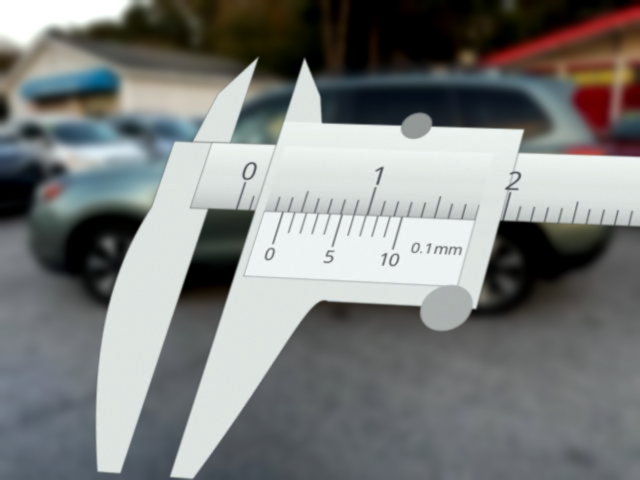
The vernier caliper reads 3.6 mm
